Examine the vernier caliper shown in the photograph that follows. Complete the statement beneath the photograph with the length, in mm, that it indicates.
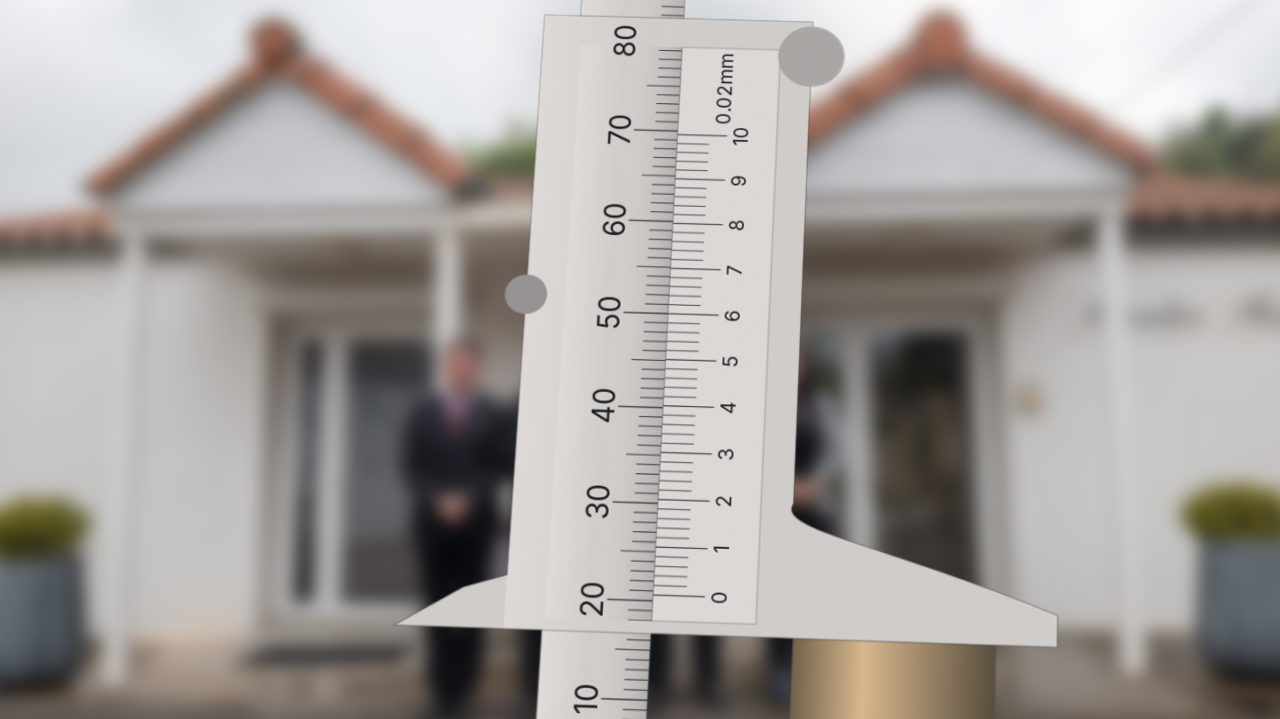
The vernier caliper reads 20.6 mm
